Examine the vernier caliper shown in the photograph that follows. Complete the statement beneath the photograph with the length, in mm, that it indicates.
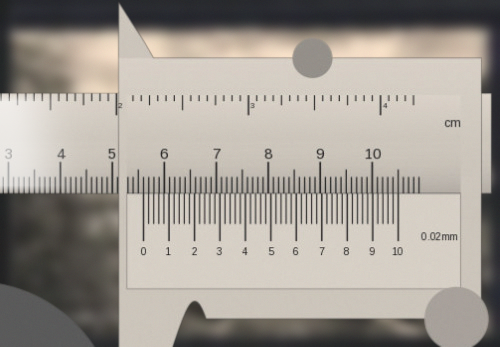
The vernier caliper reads 56.0 mm
